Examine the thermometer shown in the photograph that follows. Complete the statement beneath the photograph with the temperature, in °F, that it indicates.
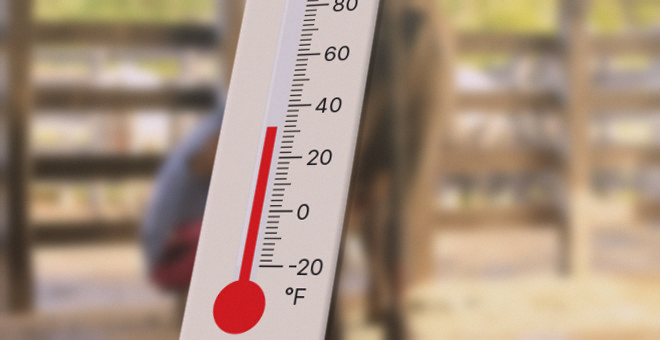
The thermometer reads 32 °F
